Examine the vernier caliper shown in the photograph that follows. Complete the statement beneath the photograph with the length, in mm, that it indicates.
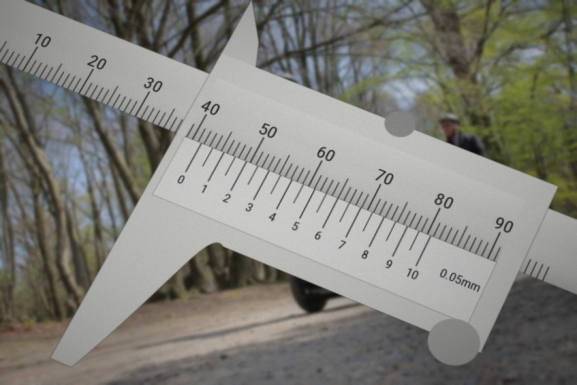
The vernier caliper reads 41.6 mm
